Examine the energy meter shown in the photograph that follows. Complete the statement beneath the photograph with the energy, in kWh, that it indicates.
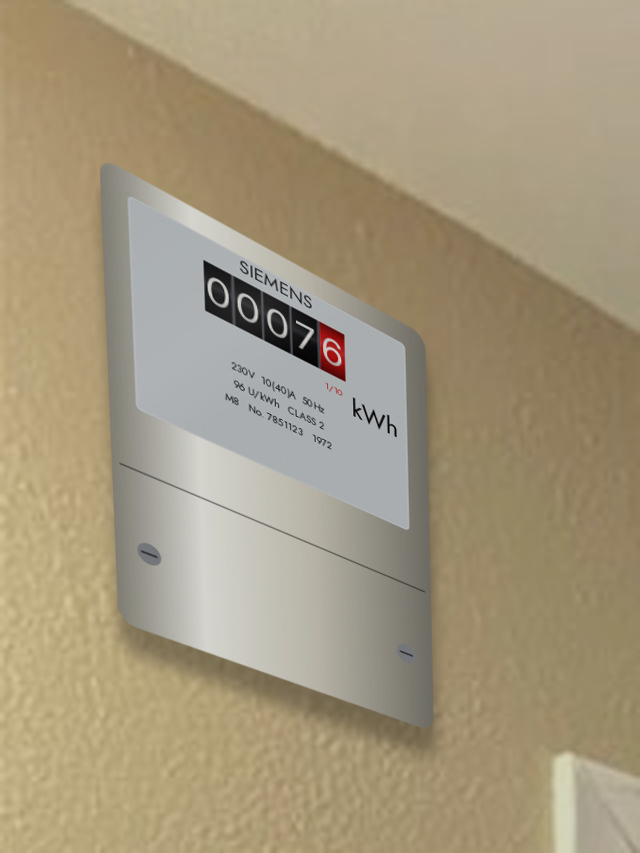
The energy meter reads 7.6 kWh
